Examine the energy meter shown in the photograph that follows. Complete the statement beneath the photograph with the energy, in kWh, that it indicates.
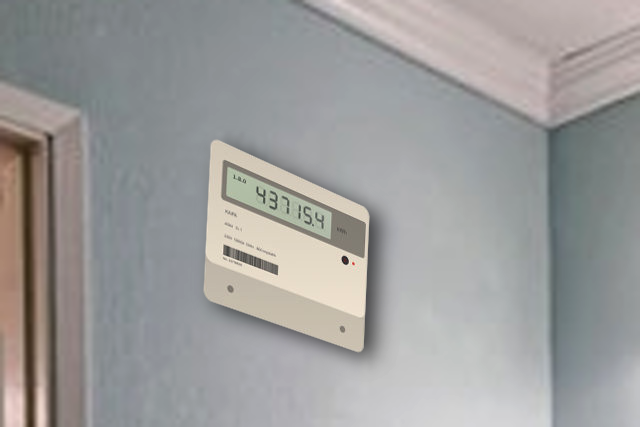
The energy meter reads 43715.4 kWh
